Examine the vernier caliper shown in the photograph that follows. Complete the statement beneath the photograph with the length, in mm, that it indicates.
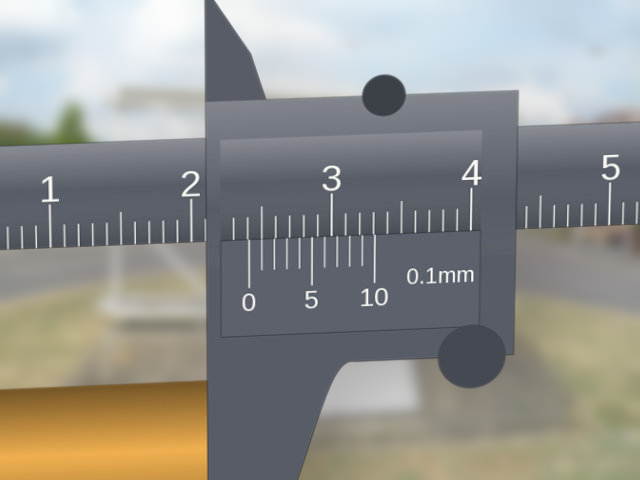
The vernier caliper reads 24.1 mm
